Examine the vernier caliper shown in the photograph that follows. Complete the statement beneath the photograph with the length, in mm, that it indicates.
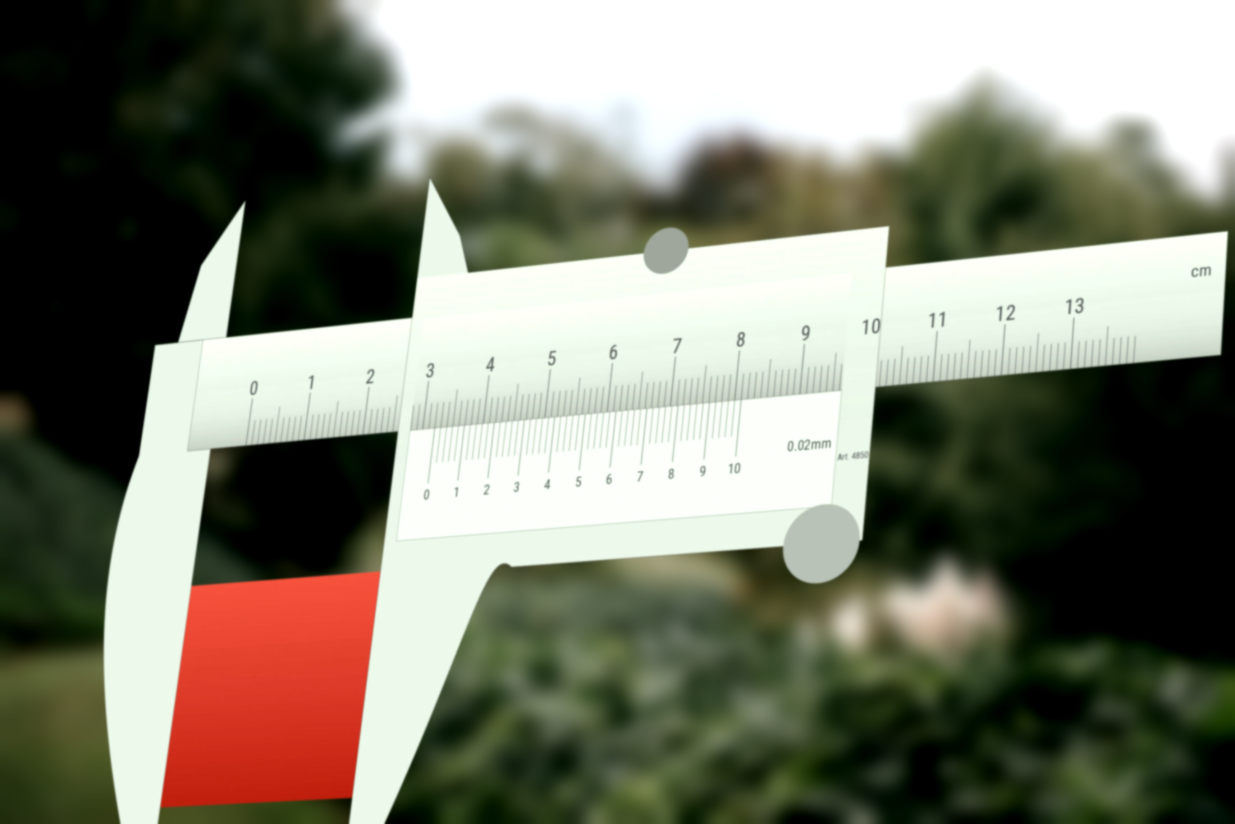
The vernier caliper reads 32.0 mm
